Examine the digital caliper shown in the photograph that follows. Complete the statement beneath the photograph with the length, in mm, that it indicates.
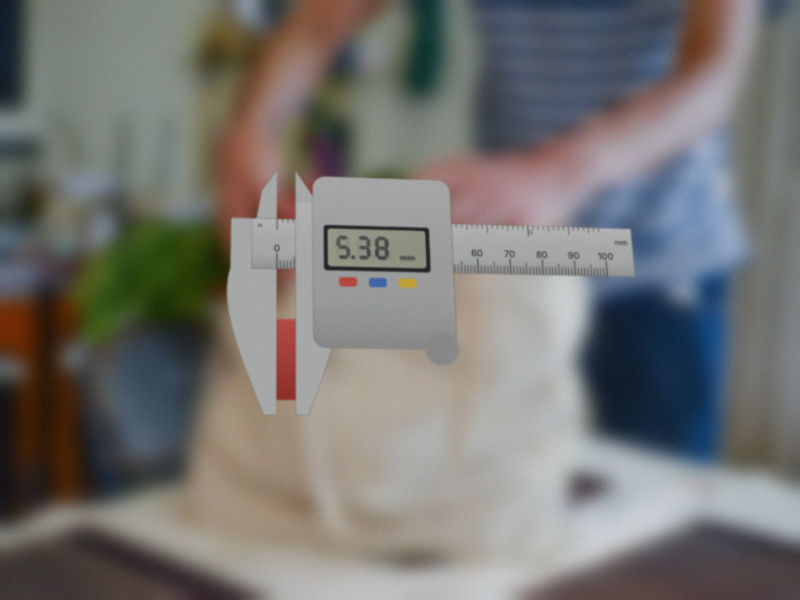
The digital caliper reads 5.38 mm
